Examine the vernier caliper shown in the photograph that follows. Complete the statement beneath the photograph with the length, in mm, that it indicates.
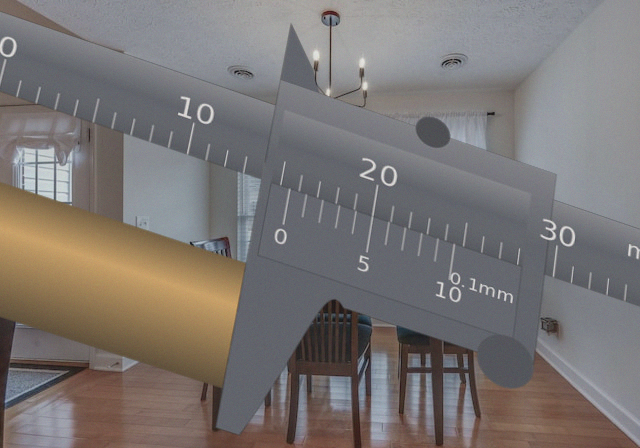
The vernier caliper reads 15.5 mm
